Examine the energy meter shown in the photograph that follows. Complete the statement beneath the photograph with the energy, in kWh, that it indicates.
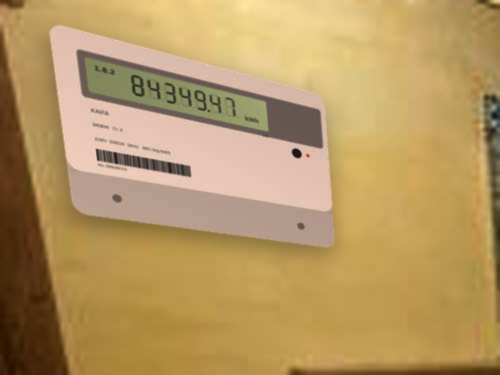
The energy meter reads 84349.47 kWh
